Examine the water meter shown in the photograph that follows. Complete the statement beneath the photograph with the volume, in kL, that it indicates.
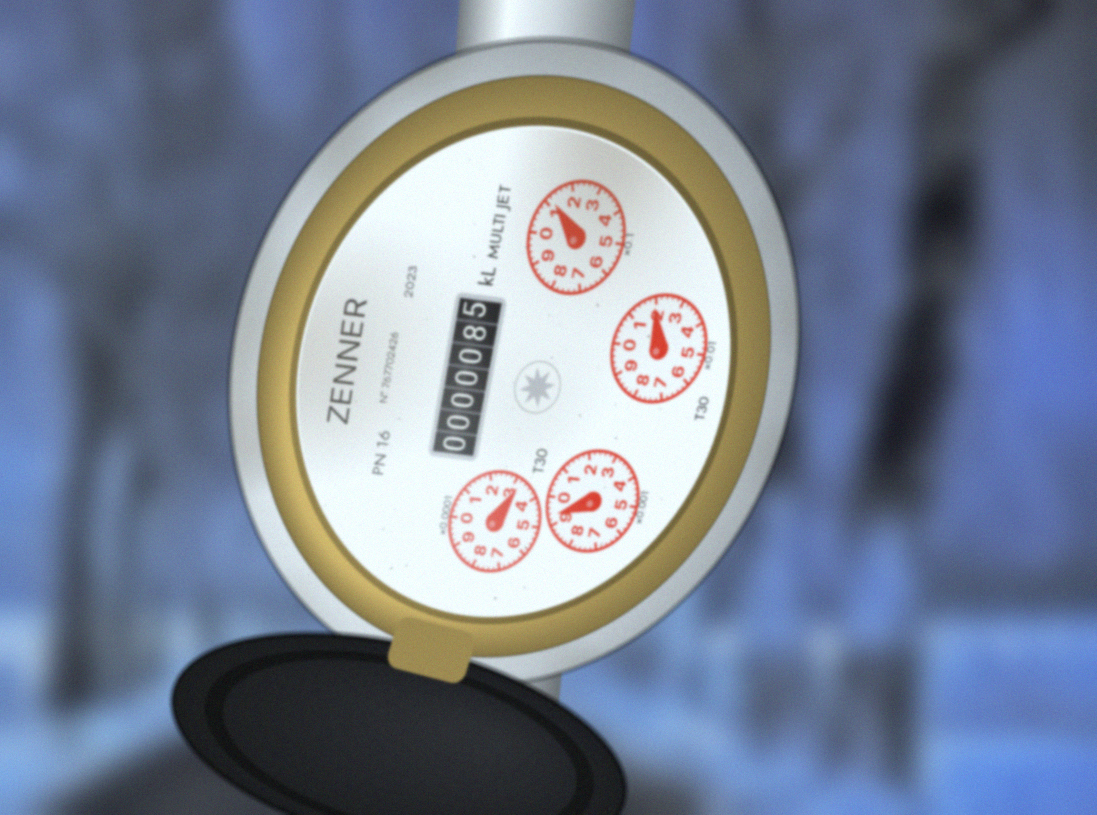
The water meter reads 85.1193 kL
